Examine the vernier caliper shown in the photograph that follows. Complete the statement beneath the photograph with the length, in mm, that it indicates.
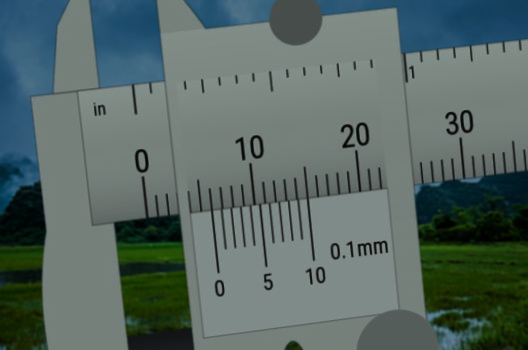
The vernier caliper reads 6.0 mm
